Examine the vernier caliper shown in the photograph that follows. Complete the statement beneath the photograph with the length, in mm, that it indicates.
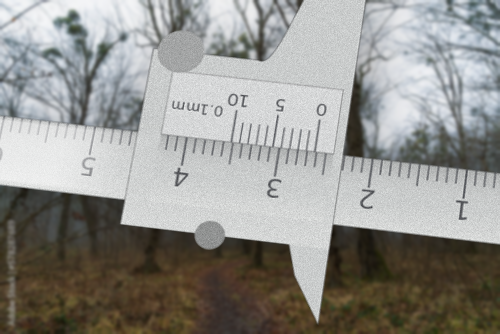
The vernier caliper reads 26.2 mm
